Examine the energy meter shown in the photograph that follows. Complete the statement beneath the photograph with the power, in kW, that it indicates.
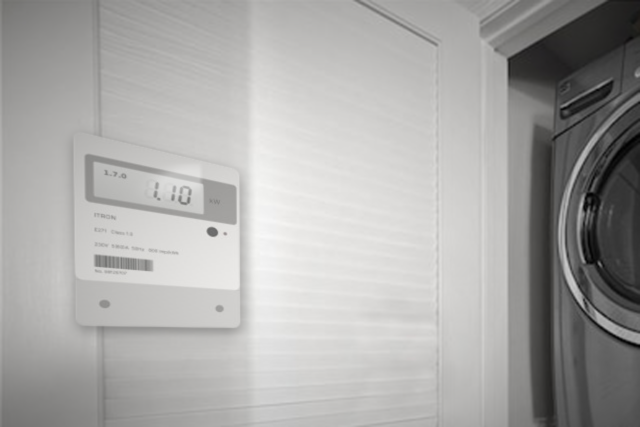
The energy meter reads 1.10 kW
